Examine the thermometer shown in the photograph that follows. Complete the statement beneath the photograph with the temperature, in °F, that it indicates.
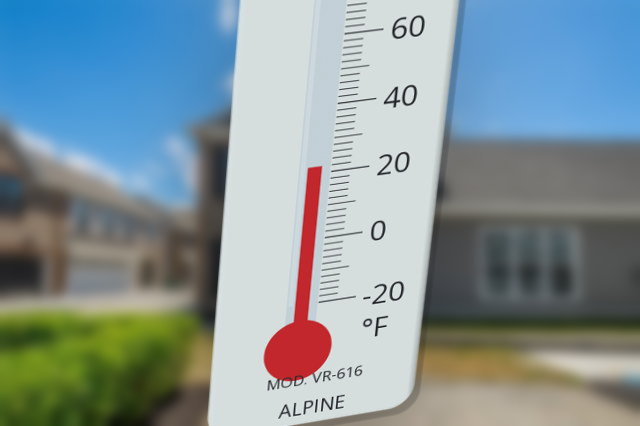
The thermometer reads 22 °F
